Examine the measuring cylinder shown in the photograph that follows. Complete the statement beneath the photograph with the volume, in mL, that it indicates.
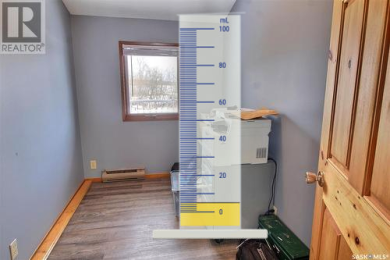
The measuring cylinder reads 5 mL
